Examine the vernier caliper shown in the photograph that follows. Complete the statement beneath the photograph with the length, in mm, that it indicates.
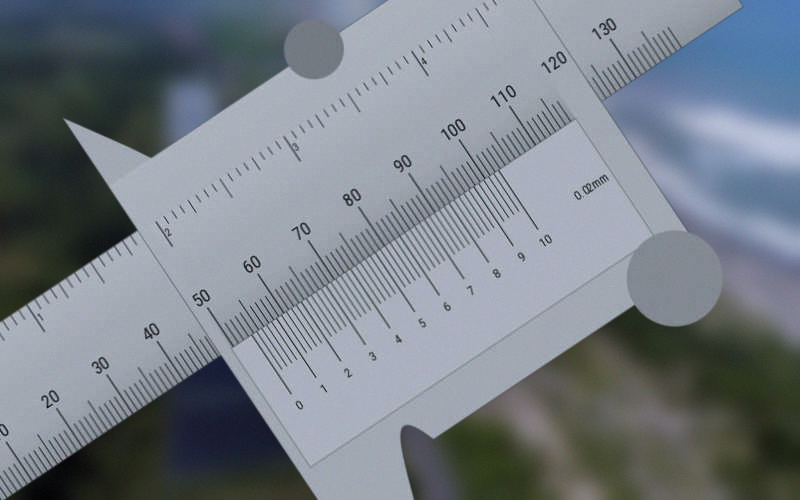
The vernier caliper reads 53.6 mm
